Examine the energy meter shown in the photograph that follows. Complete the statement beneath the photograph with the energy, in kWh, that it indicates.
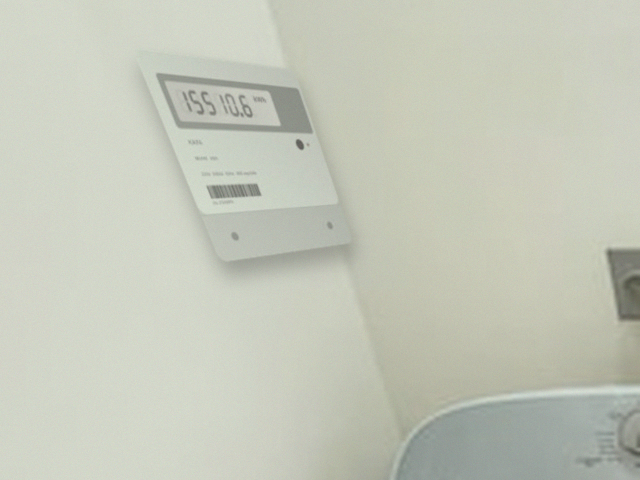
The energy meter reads 15510.6 kWh
